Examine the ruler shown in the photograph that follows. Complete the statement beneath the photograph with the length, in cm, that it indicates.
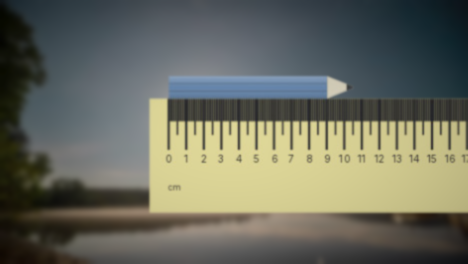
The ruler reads 10.5 cm
